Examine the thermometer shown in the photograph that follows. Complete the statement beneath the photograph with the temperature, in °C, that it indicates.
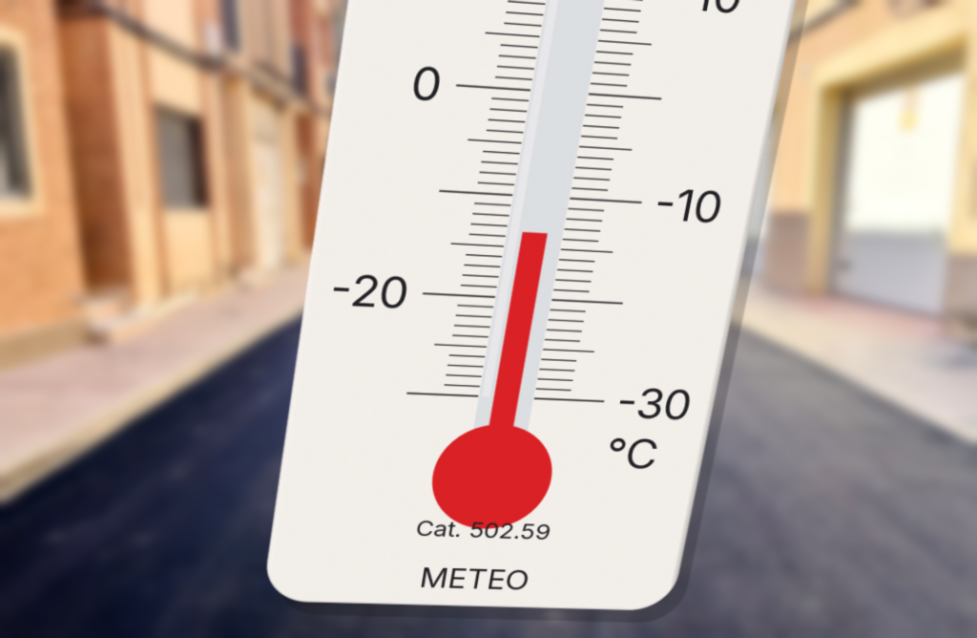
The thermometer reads -13.5 °C
